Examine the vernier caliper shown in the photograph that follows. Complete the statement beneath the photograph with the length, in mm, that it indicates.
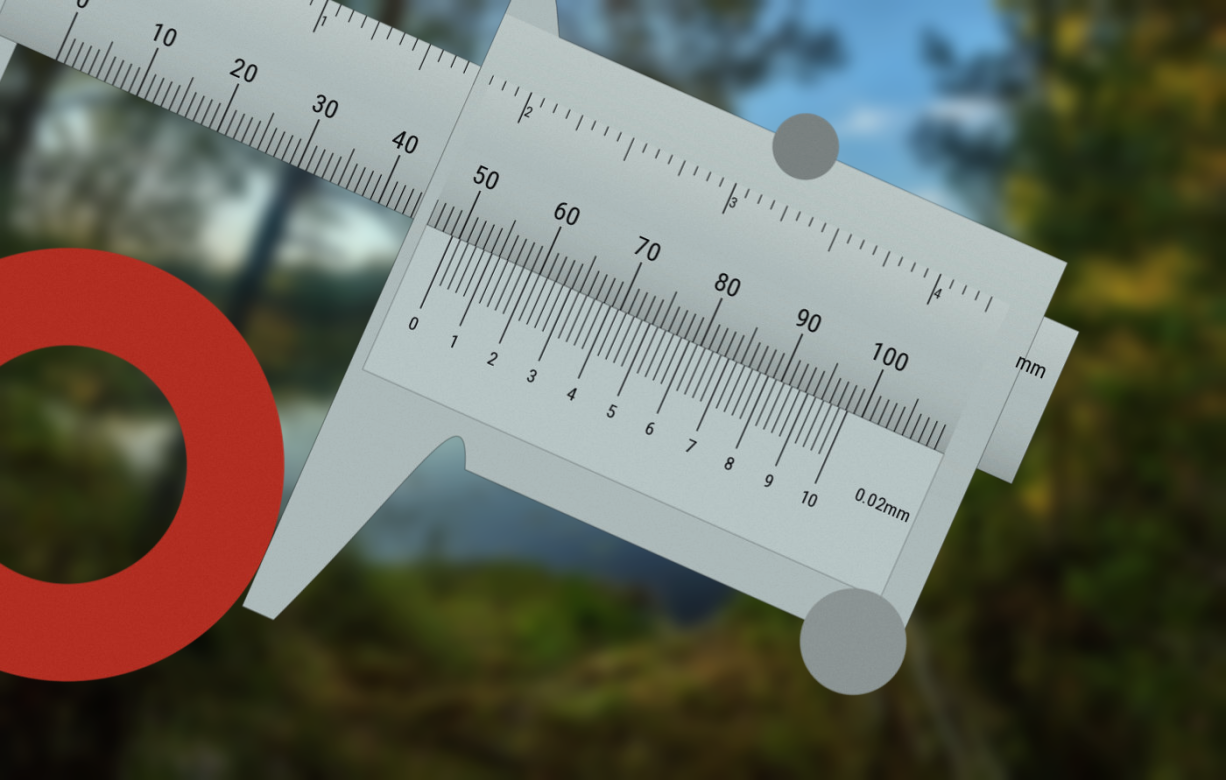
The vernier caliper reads 49.2 mm
